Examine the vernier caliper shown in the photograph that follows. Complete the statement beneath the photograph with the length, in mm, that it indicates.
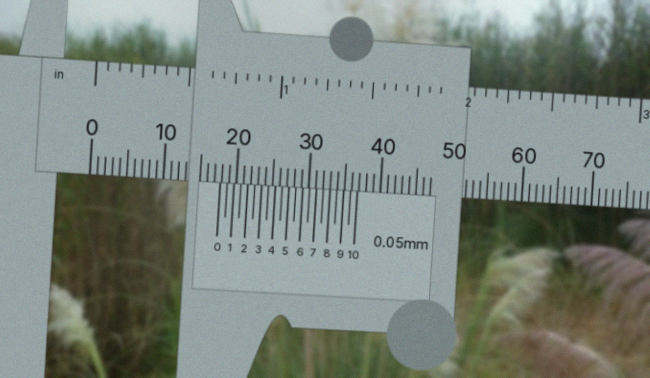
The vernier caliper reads 17.8 mm
